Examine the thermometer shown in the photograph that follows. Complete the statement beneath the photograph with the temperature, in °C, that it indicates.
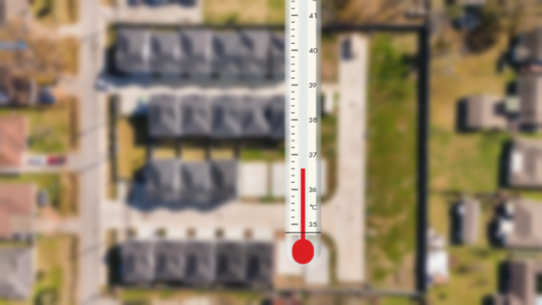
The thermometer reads 36.6 °C
